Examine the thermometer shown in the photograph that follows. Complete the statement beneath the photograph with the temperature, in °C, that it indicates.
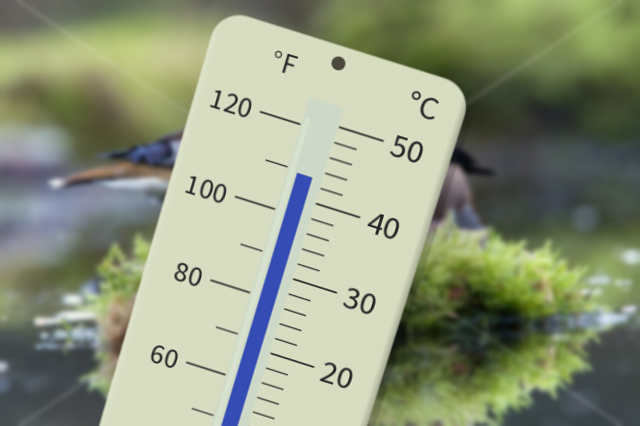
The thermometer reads 43 °C
